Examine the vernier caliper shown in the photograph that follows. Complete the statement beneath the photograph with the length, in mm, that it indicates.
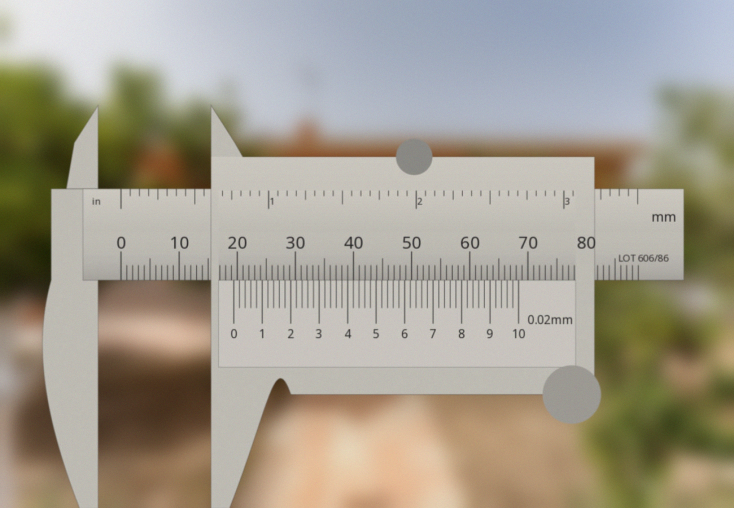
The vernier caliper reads 19.4 mm
